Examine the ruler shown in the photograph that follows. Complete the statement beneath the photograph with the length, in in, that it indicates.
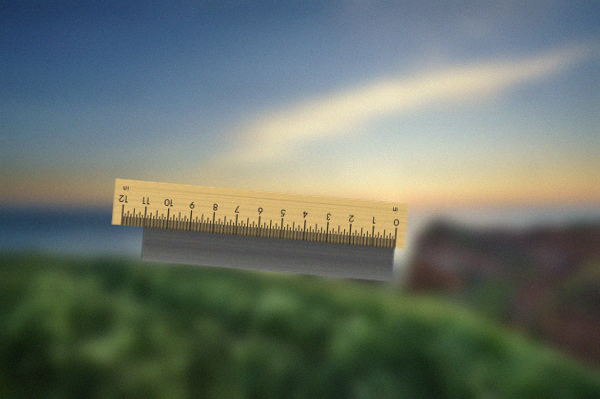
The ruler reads 11 in
